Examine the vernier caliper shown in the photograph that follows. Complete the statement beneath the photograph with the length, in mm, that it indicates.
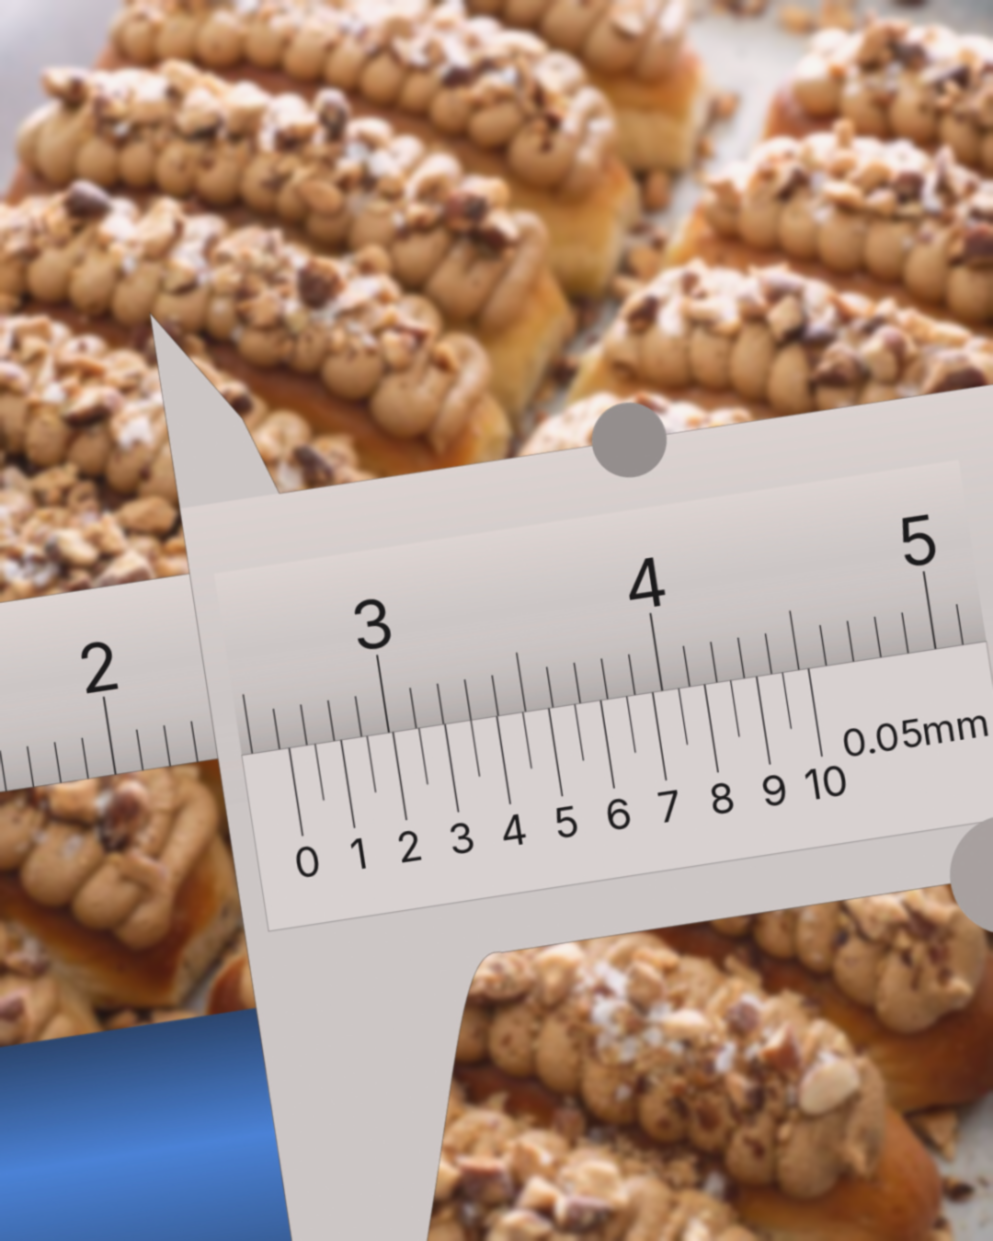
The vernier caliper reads 26.35 mm
